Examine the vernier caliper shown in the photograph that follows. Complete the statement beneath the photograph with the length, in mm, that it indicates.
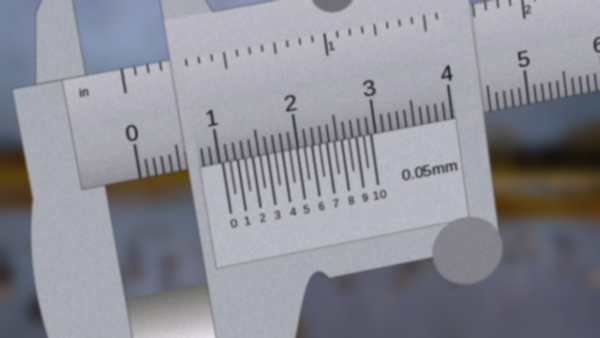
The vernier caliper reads 10.4 mm
